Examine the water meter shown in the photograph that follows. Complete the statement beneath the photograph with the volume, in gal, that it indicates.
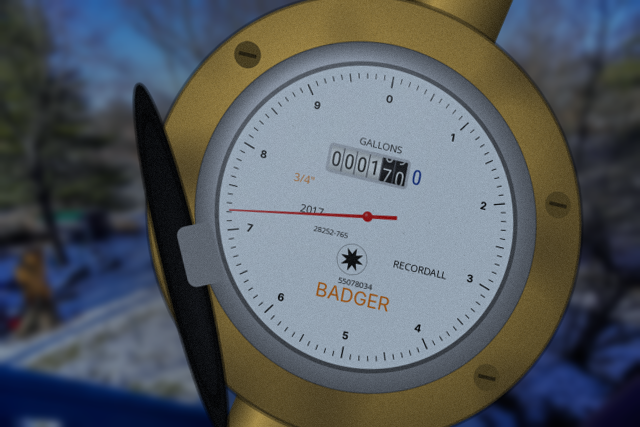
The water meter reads 1697.2 gal
